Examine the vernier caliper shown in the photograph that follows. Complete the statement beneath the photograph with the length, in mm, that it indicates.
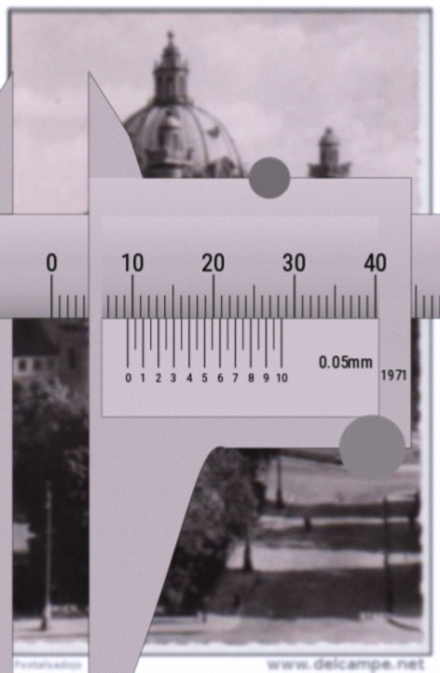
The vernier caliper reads 9.4 mm
